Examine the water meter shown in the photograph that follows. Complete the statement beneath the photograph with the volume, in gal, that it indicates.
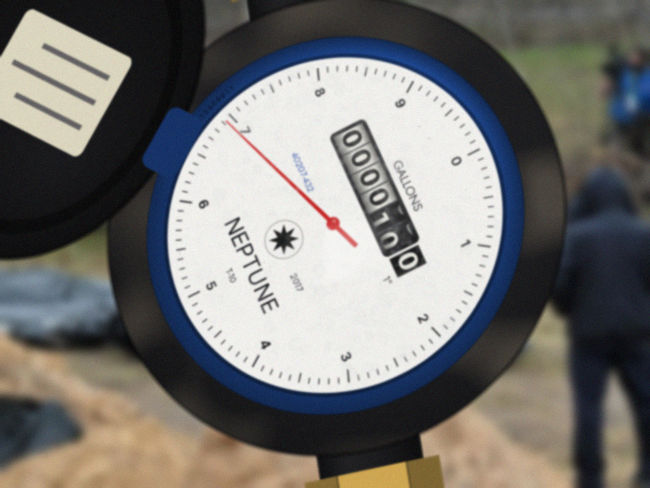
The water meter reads 96.9 gal
